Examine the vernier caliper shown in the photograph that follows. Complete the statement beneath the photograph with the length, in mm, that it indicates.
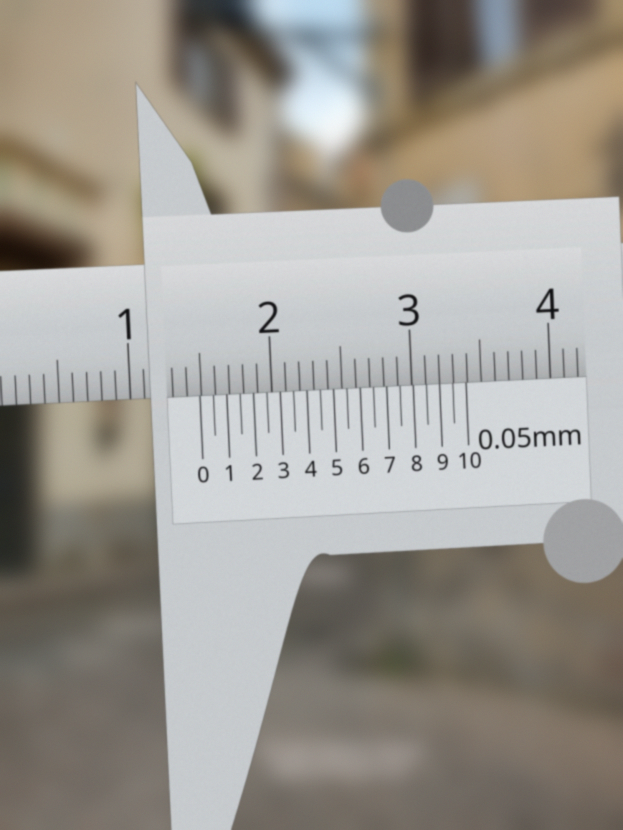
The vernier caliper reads 14.9 mm
